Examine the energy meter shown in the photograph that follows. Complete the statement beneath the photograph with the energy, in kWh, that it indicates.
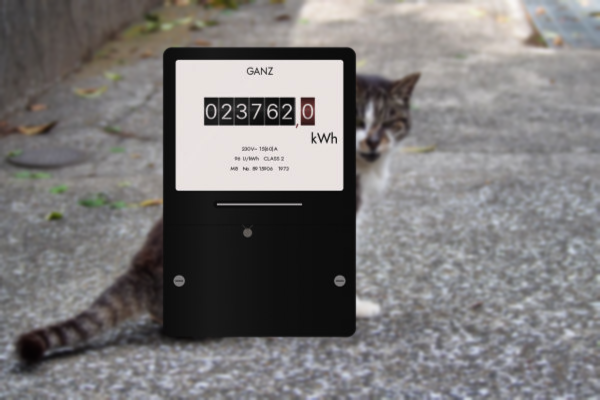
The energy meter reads 23762.0 kWh
